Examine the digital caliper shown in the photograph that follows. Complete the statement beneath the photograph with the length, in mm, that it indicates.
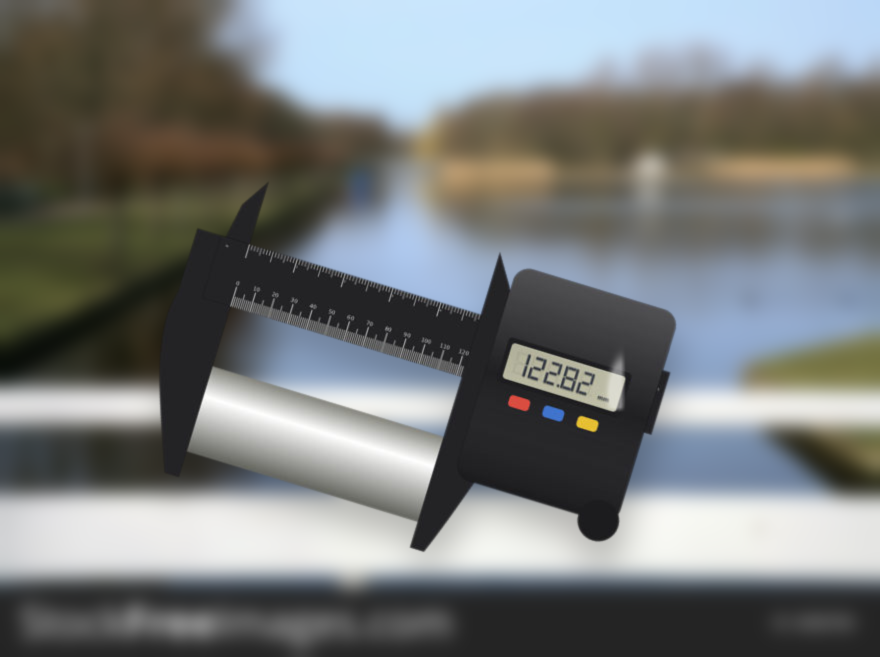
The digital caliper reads 122.82 mm
